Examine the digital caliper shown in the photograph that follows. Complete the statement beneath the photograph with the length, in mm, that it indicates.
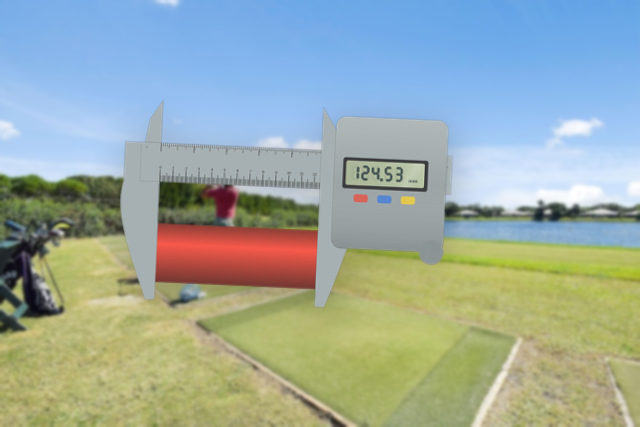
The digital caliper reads 124.53 mm
